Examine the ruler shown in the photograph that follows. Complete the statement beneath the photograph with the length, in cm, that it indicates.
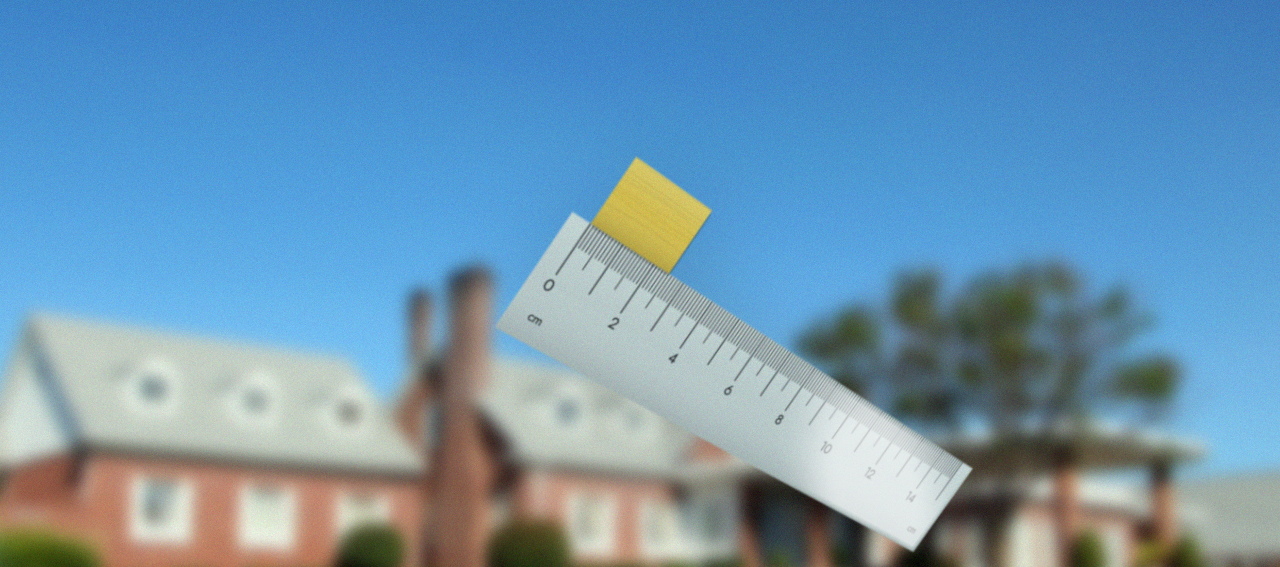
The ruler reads 2.5 cm
